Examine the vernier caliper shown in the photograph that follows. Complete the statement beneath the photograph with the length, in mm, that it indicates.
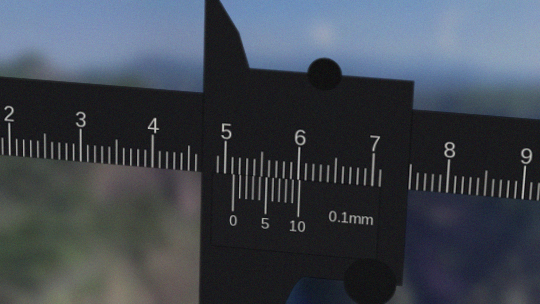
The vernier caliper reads 51.2 mm
